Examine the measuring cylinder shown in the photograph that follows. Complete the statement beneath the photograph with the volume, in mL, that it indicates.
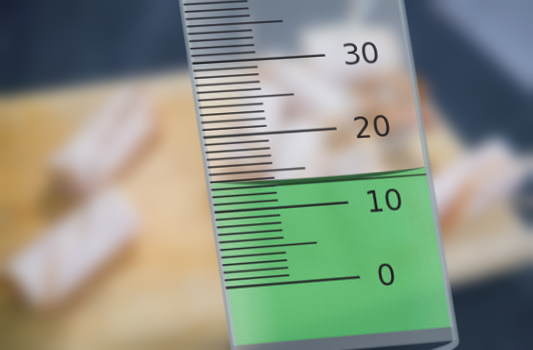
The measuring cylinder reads 13 mL
